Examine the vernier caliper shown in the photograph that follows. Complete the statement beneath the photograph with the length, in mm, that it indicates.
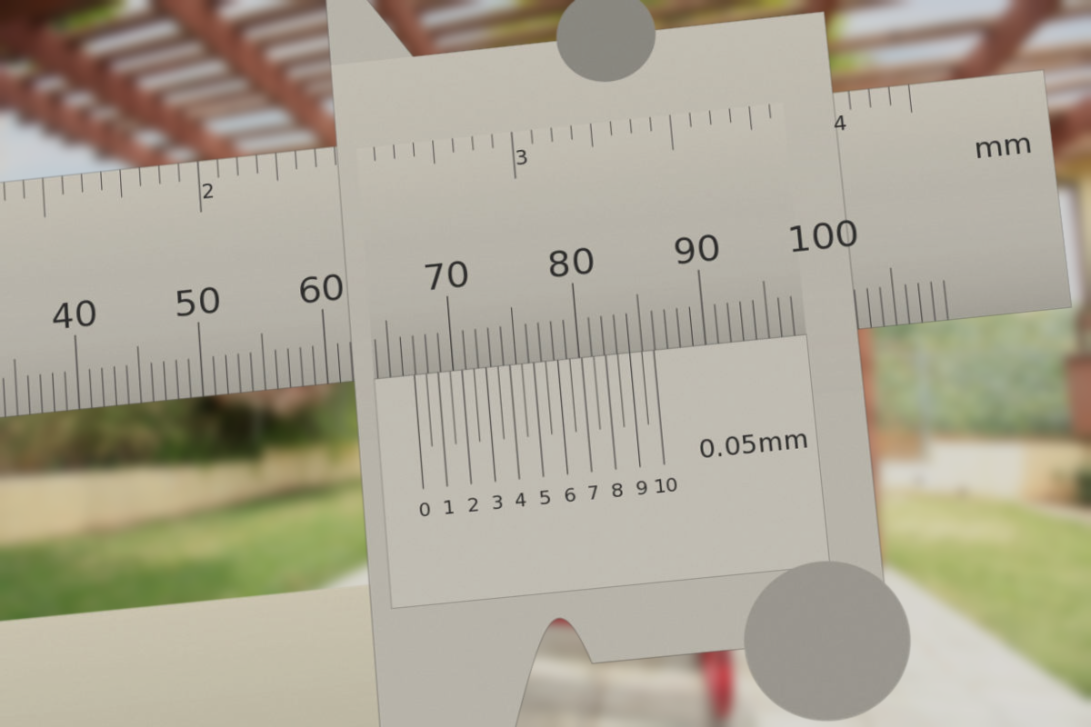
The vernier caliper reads 66.9 mm
